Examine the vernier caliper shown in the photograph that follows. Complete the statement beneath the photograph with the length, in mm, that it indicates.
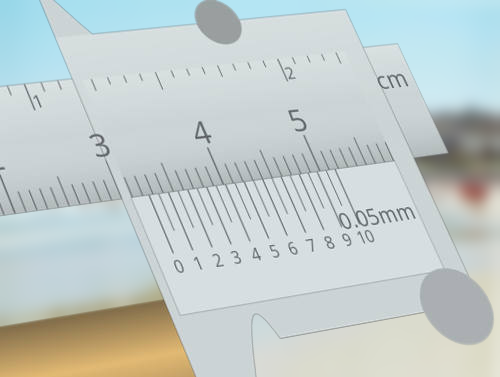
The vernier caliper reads 32.6 mm
